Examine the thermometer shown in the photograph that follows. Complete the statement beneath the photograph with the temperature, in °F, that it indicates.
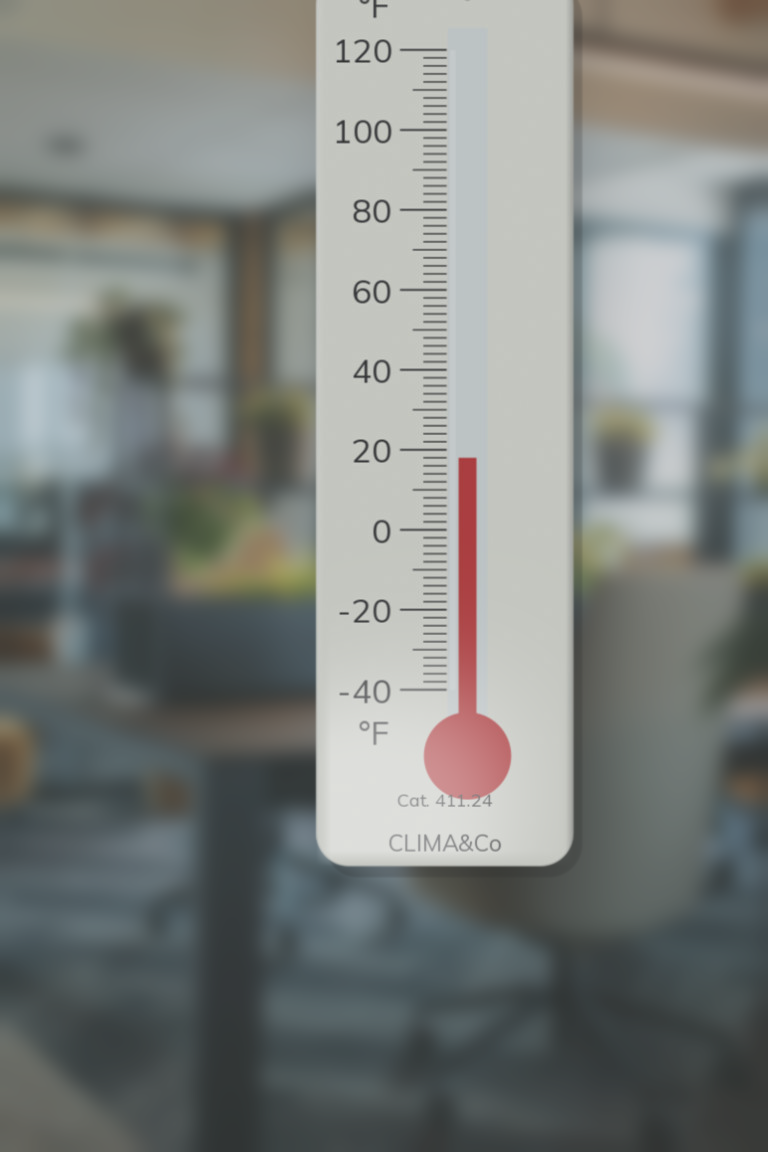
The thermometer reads 18 °F
